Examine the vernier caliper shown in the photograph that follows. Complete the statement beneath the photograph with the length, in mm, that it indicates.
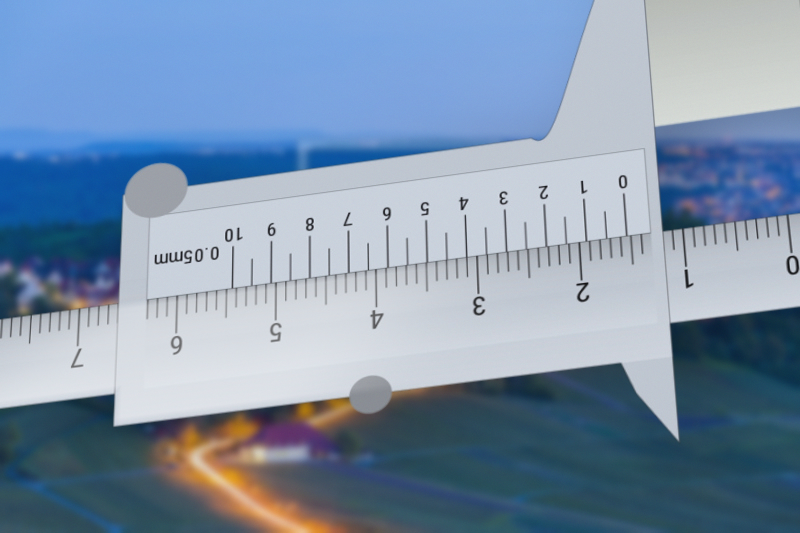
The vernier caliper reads 15.4 mm
